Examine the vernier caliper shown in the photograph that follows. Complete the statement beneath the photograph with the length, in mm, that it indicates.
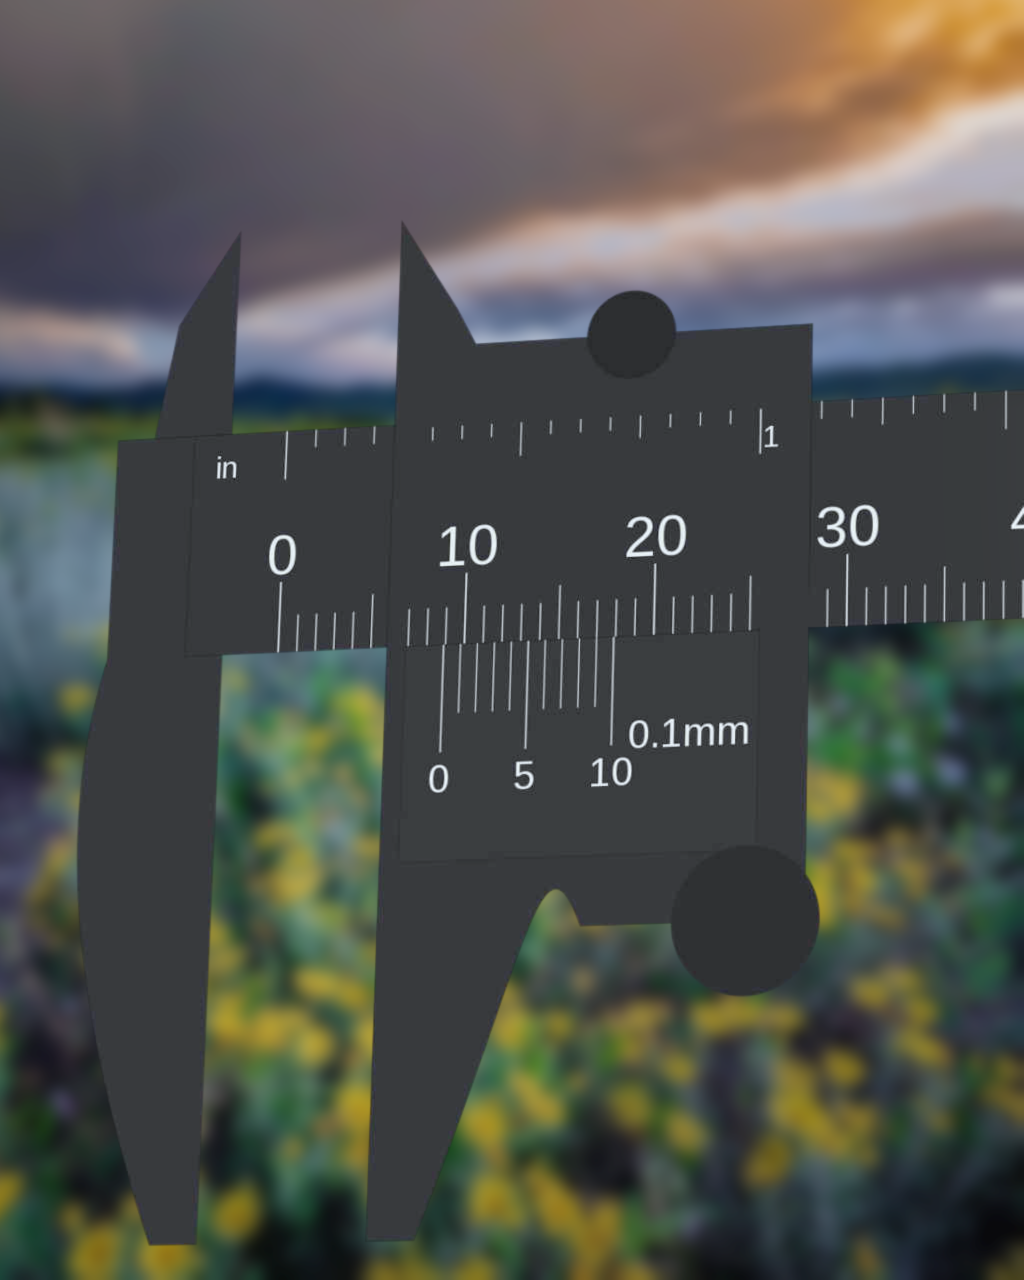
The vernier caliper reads 8.9 mm
